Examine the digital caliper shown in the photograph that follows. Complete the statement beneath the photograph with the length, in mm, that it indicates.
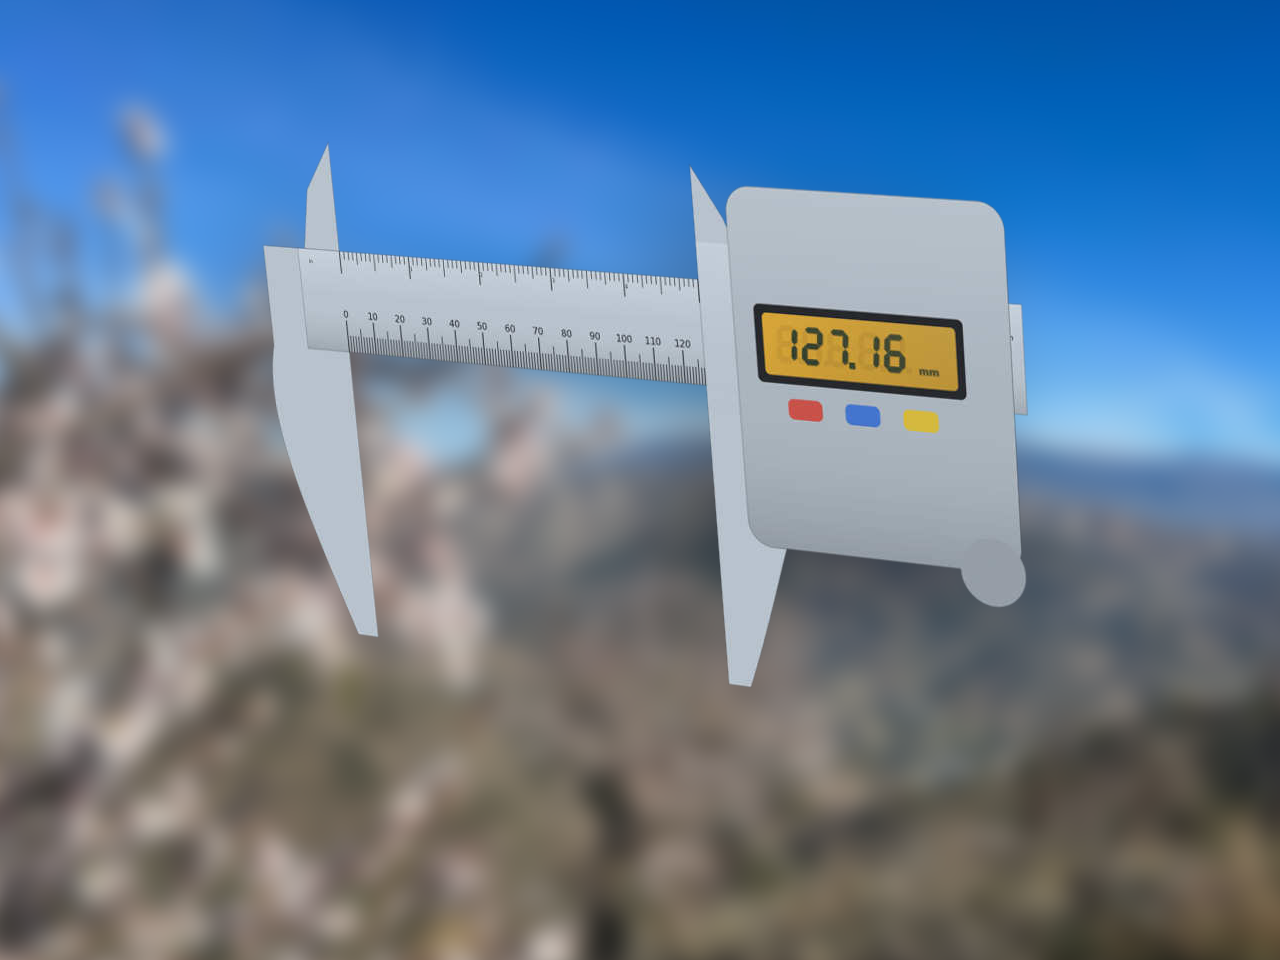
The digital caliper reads 127.16 mm
